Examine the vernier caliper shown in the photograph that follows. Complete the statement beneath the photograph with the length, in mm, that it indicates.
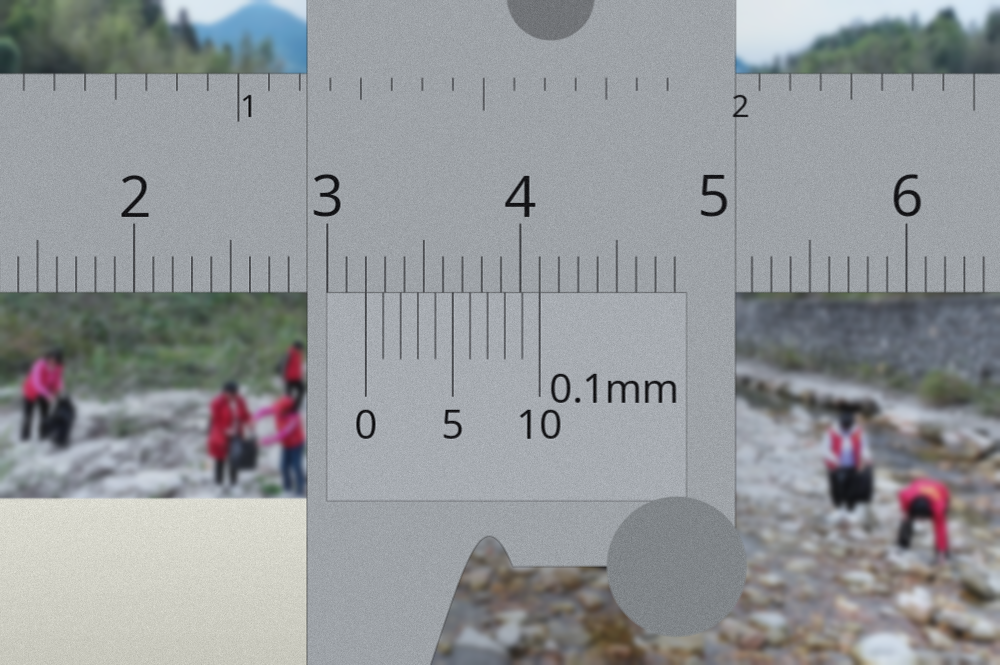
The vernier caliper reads 32.0 mm
